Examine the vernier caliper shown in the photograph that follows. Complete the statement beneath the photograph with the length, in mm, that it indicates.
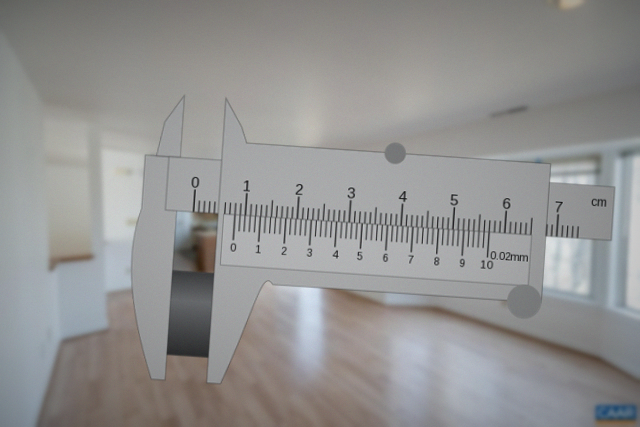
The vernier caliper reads 8.0 mm
